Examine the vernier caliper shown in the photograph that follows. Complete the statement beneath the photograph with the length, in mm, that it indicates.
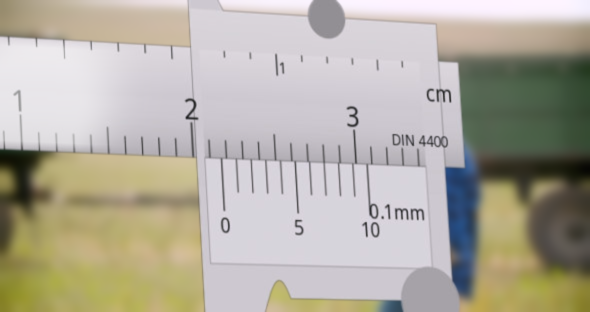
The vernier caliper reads 21.7 mm
